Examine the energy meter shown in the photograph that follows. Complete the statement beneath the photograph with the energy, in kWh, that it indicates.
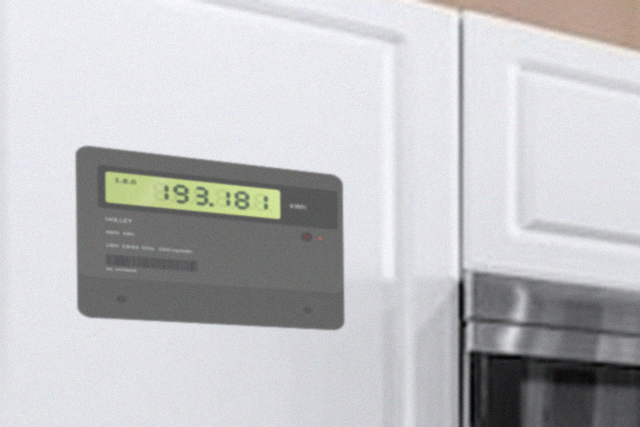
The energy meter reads 193.181 kWh
